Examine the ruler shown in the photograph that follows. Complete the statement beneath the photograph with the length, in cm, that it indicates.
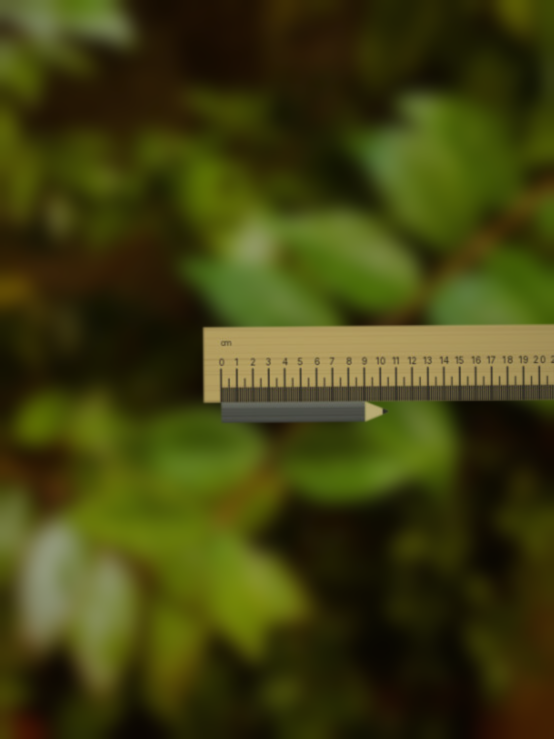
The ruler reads 10.5 cm
